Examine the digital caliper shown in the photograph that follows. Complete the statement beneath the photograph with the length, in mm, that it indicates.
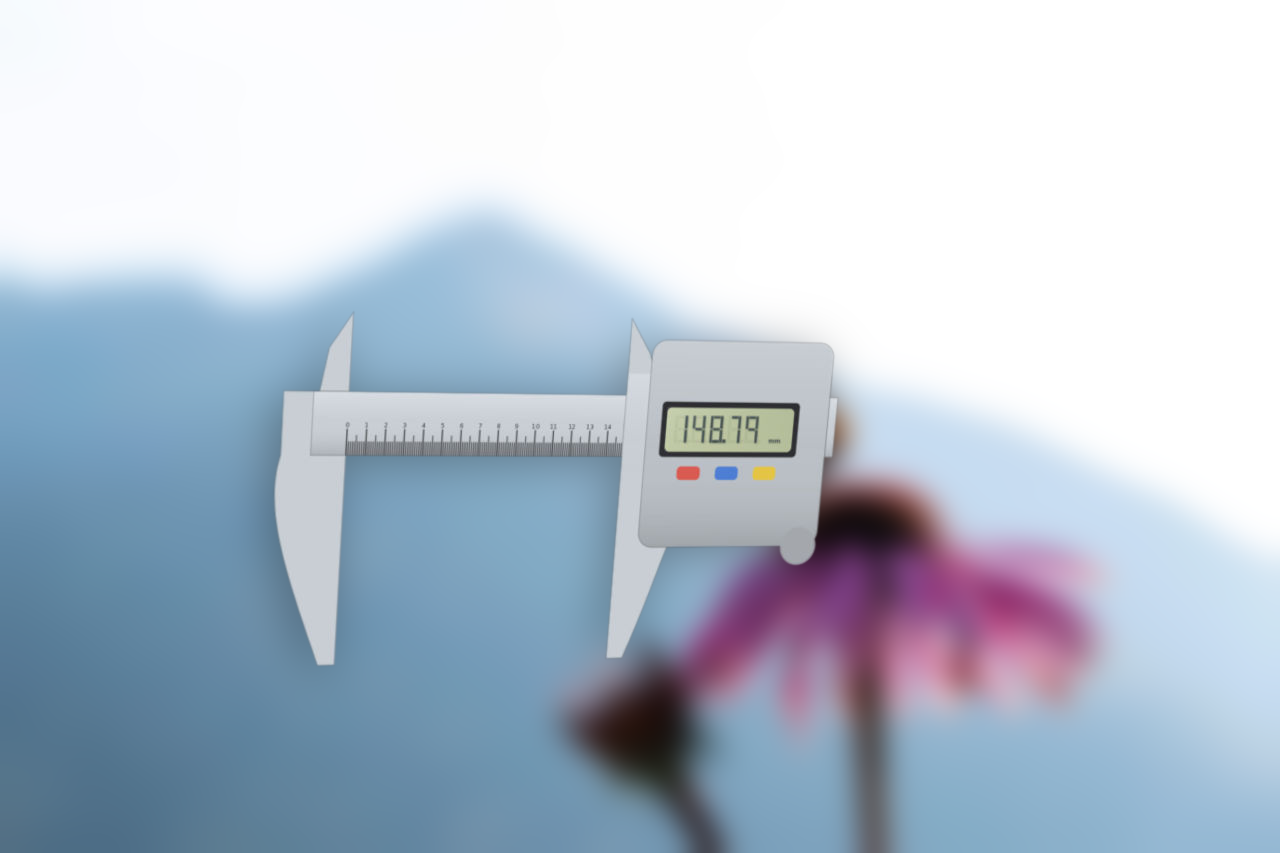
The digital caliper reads 148.79 mm
